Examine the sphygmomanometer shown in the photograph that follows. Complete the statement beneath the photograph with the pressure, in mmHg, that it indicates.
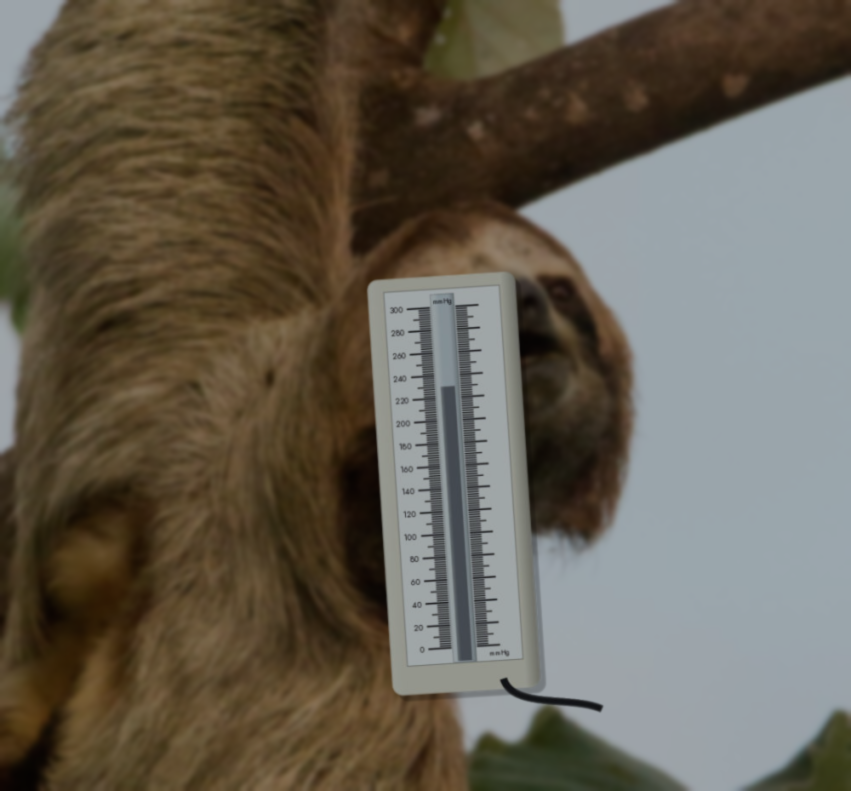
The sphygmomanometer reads 230 mmHg
